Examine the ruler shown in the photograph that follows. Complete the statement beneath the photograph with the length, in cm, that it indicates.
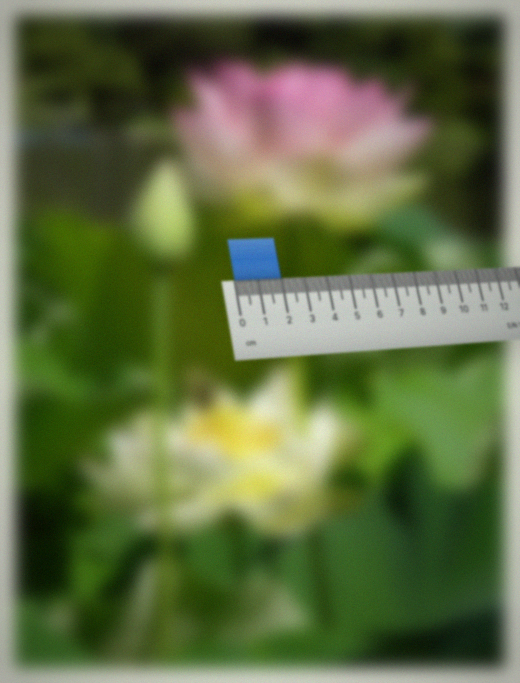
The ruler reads 2 cm
